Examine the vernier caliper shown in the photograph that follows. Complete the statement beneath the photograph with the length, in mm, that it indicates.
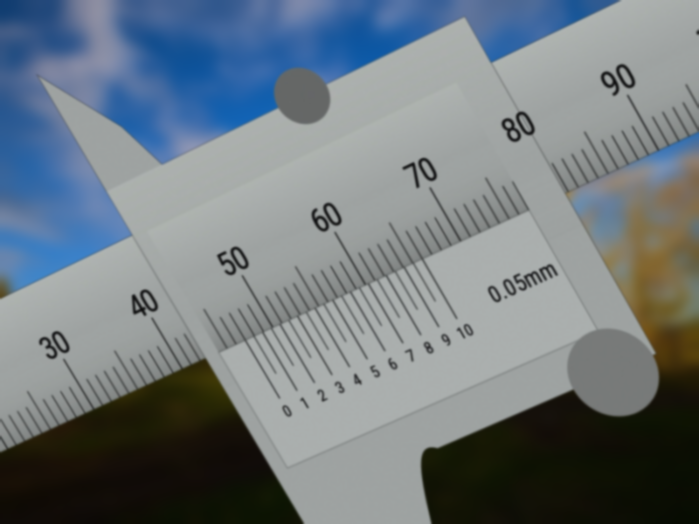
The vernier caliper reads 47.0 mm
